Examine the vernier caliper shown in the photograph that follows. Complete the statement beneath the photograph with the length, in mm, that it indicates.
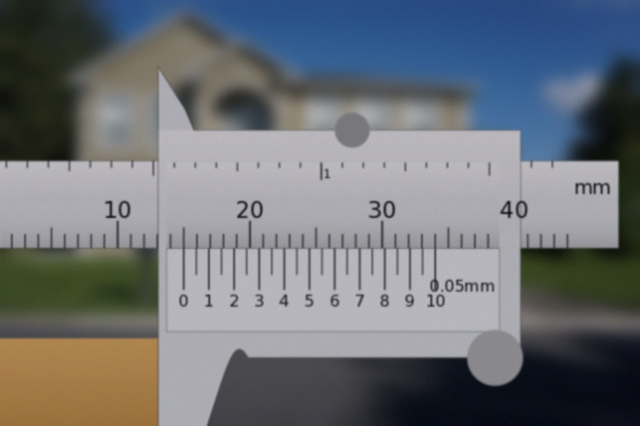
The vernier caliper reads 15.0 mm
